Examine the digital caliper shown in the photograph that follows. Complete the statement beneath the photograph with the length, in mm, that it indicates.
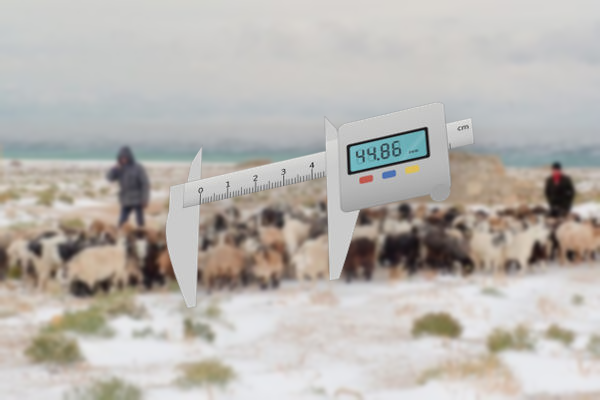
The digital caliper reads 44.86 mm
